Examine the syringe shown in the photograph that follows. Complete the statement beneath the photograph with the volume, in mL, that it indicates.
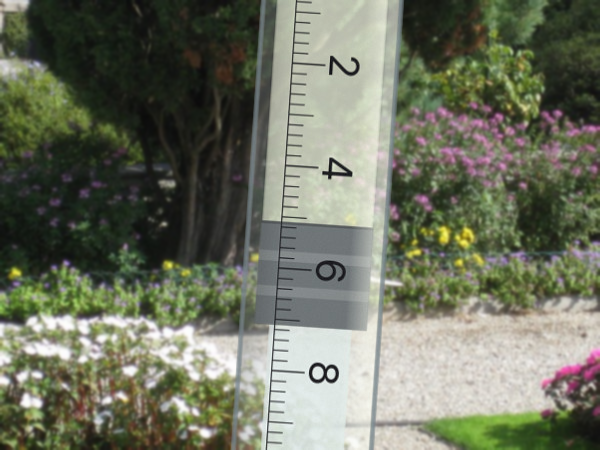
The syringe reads 5.1 mL
